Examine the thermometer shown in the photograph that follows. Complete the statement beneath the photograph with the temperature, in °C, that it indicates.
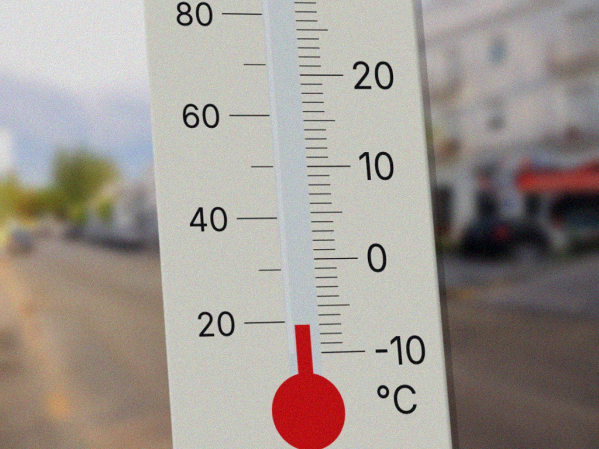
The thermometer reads -7 °C
